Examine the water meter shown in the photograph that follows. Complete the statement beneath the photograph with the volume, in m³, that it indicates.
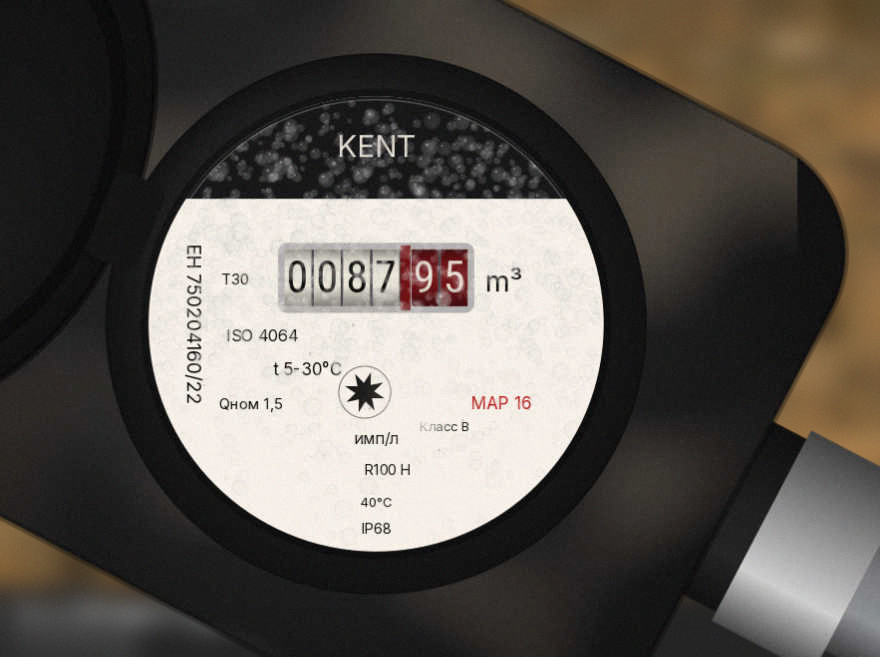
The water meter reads 87.95 m³
